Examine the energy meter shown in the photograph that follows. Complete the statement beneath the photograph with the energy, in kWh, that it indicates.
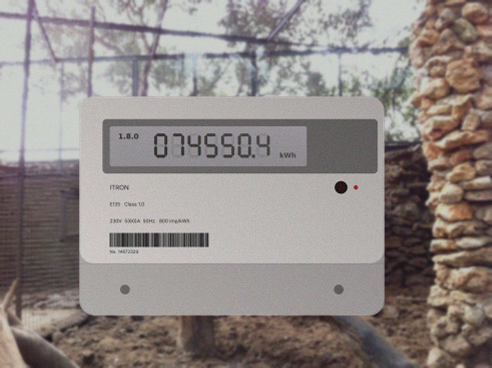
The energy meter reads 74550.4 kWh
